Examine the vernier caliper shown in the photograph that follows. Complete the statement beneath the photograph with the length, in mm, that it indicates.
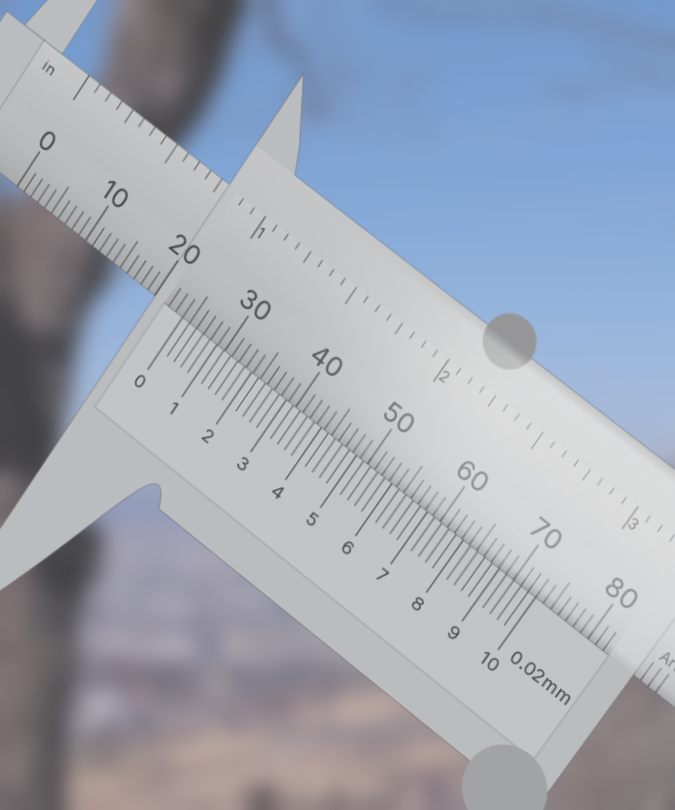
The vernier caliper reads 24.0 mm
